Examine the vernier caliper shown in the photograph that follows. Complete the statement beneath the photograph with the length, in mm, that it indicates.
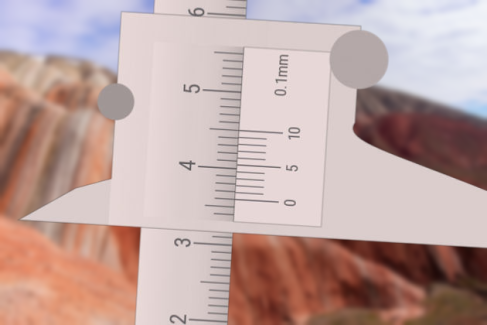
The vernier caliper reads 36.0 mm
